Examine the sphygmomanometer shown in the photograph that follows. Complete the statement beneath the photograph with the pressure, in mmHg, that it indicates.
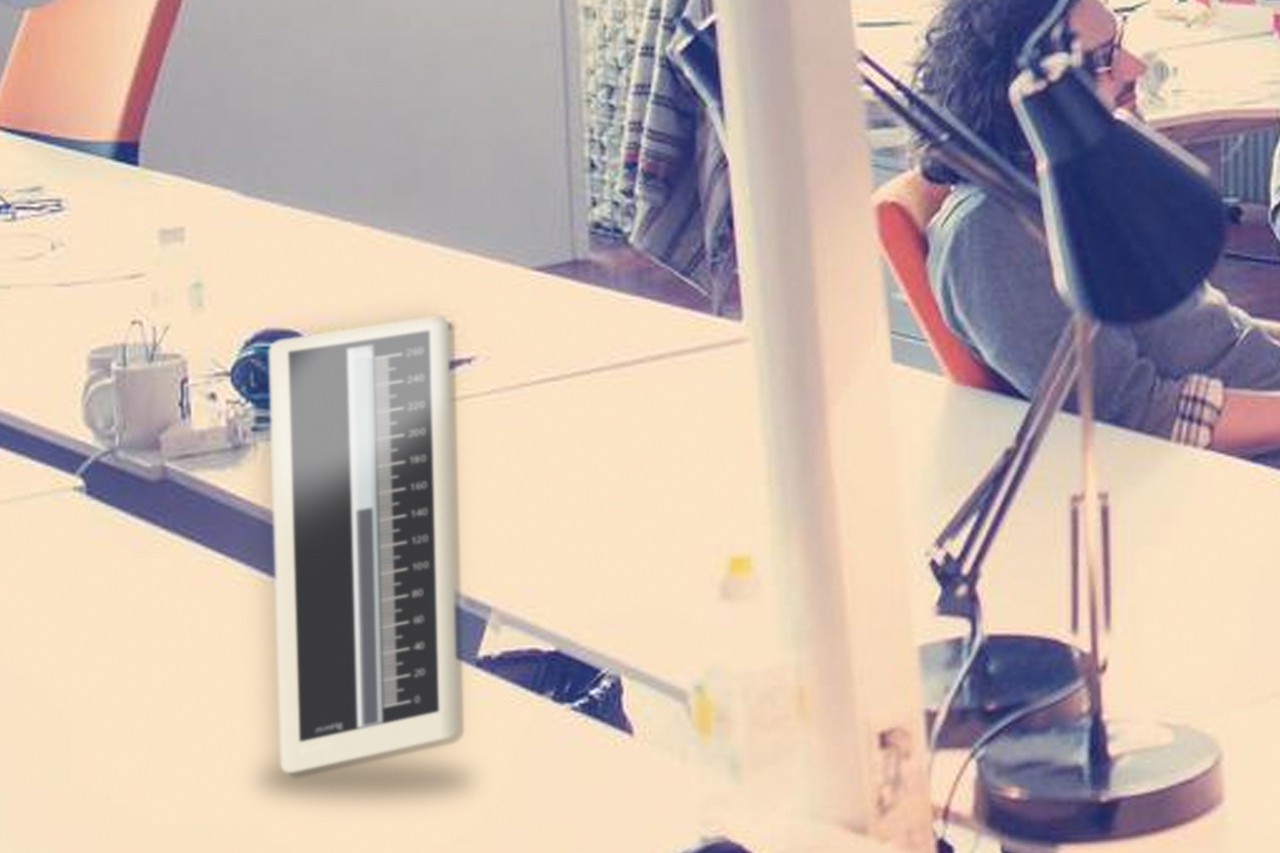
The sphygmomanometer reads 150 mmHg
